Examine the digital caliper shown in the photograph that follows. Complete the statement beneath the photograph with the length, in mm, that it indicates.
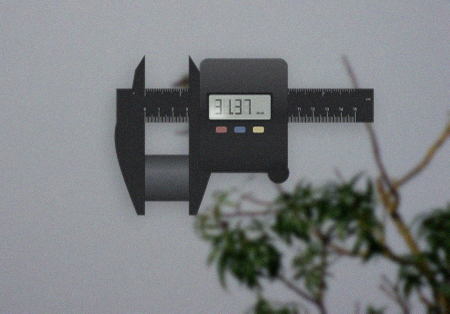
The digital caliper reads 31.37 mm
